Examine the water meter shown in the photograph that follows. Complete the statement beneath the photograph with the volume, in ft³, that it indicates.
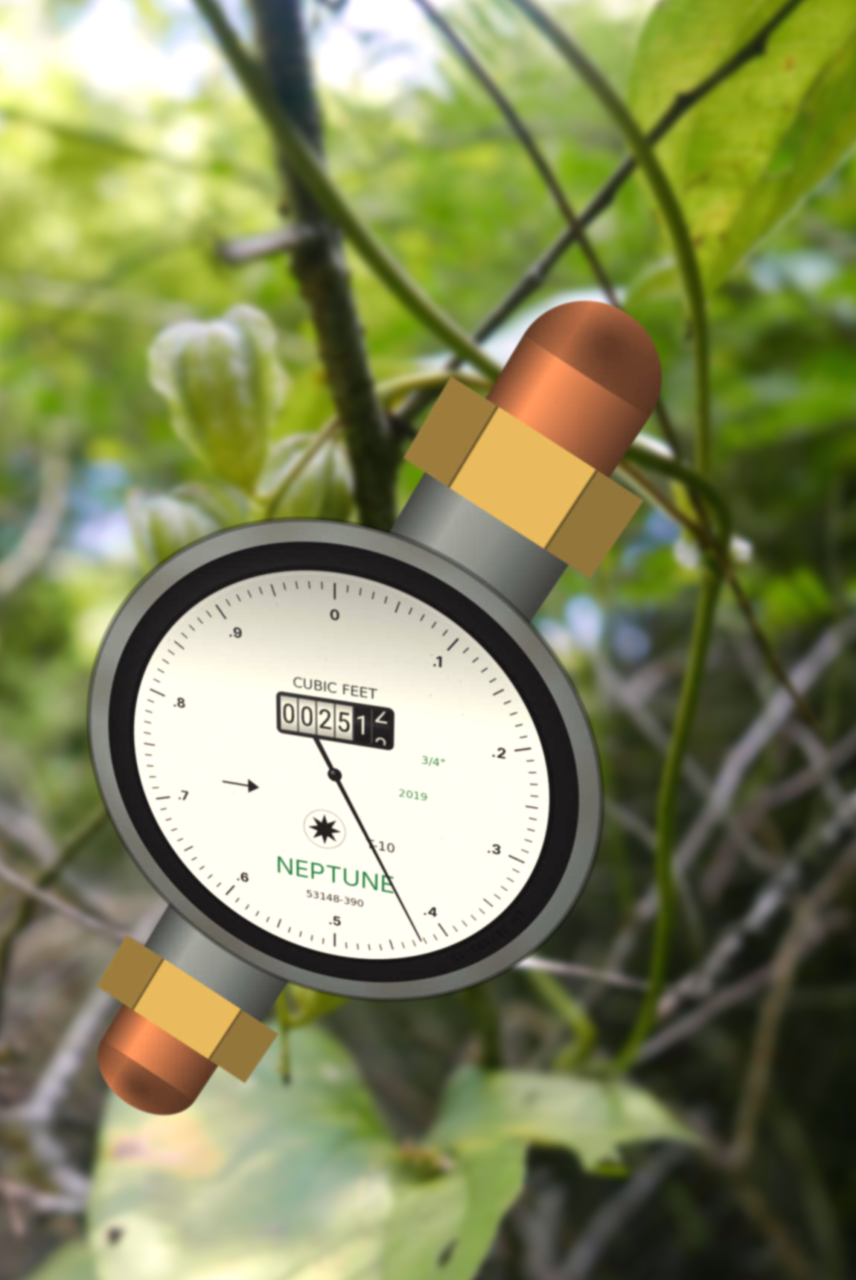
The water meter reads 2512.42 ft³
